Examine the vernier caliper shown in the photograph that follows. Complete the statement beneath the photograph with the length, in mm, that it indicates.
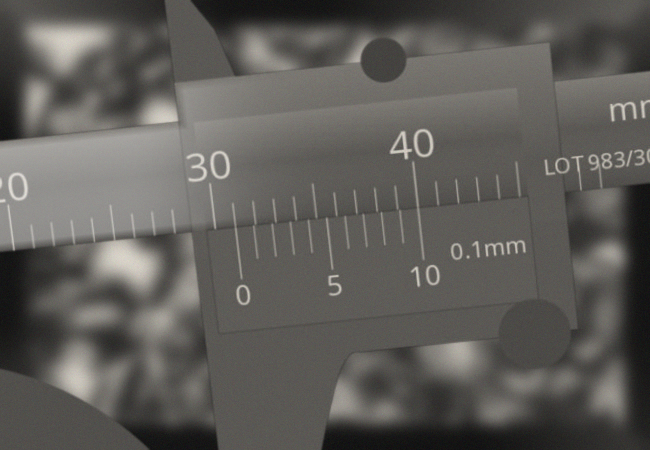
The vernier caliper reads 31.0 mm
